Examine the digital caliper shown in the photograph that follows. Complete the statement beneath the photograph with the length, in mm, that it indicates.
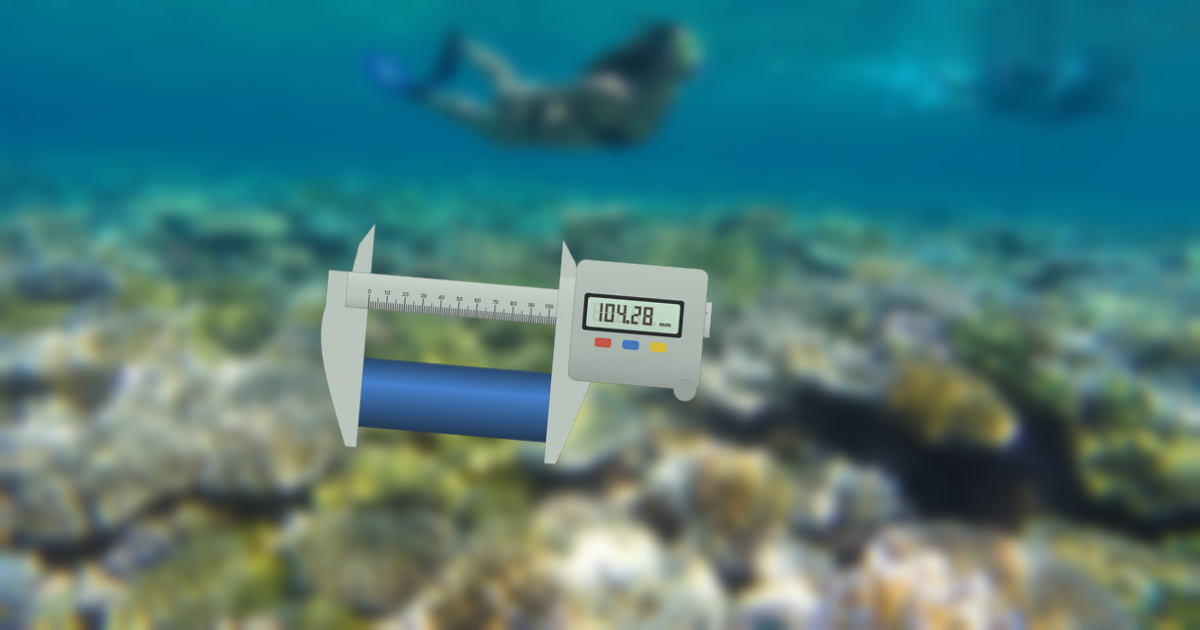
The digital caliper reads 104.28 mm
